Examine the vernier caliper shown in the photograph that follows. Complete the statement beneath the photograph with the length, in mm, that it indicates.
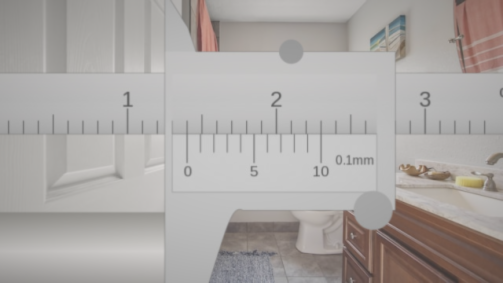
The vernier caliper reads 14.0 mm
